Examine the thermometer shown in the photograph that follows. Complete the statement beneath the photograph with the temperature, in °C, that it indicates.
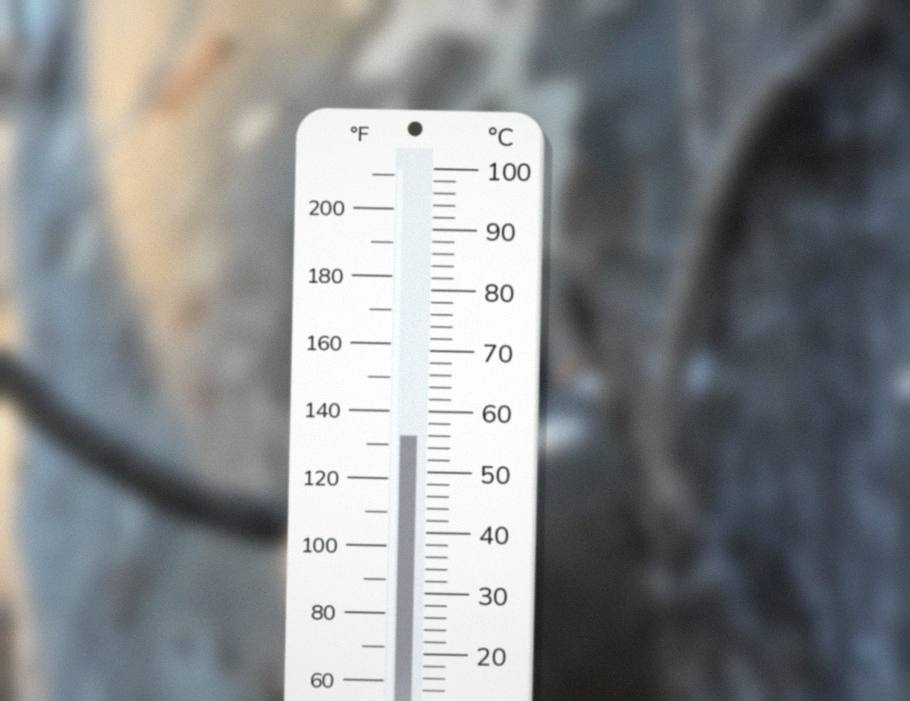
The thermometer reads 56 °C
